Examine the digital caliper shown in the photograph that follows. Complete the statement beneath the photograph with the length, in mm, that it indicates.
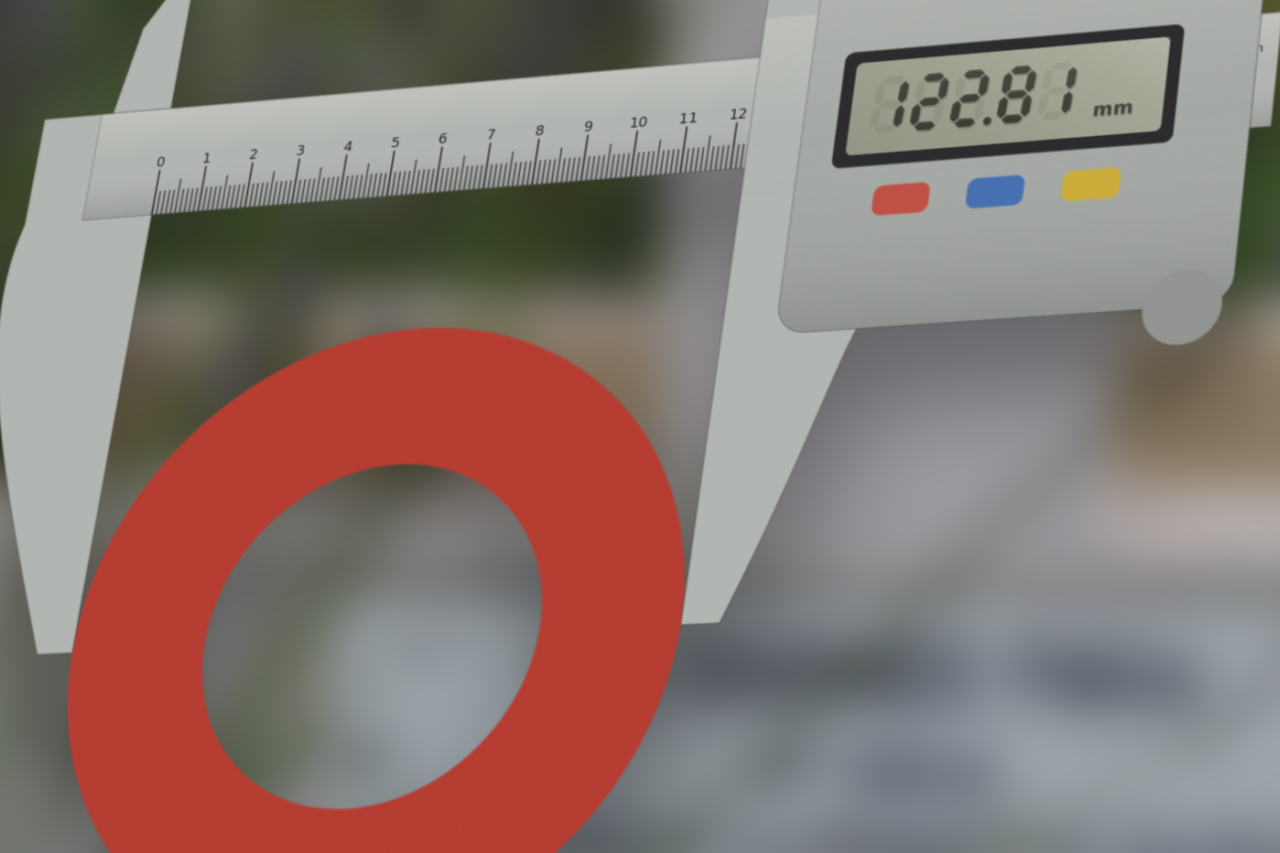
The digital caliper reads 122.81 mm
